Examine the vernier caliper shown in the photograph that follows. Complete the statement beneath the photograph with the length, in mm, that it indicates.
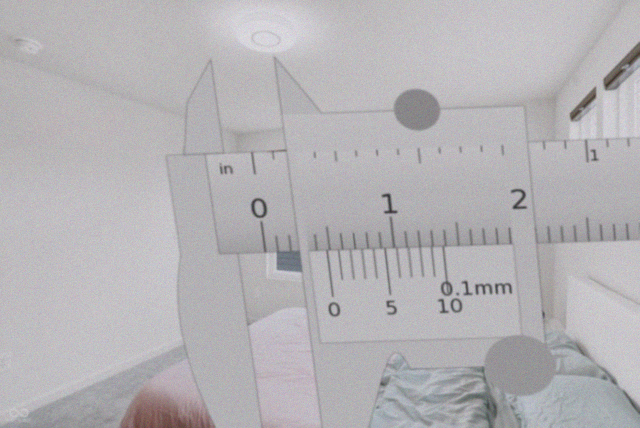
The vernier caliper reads 4.8 mm
